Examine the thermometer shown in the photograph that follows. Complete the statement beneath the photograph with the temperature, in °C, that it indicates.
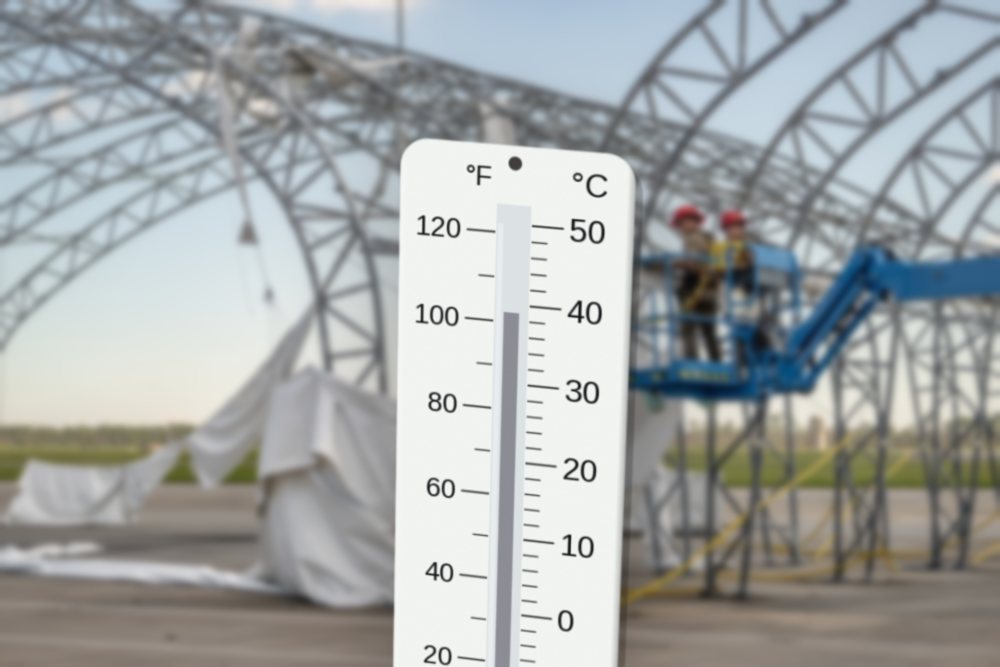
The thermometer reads 39 °C
